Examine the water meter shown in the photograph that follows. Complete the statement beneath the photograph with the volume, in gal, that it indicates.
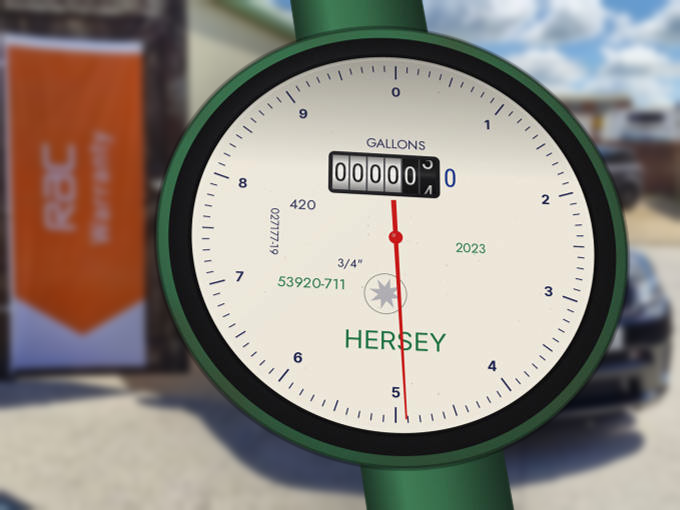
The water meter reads 34.9 gal
